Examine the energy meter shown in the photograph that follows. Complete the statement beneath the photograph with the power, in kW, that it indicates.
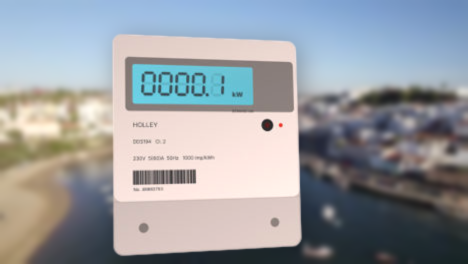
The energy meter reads 0.1 kW
